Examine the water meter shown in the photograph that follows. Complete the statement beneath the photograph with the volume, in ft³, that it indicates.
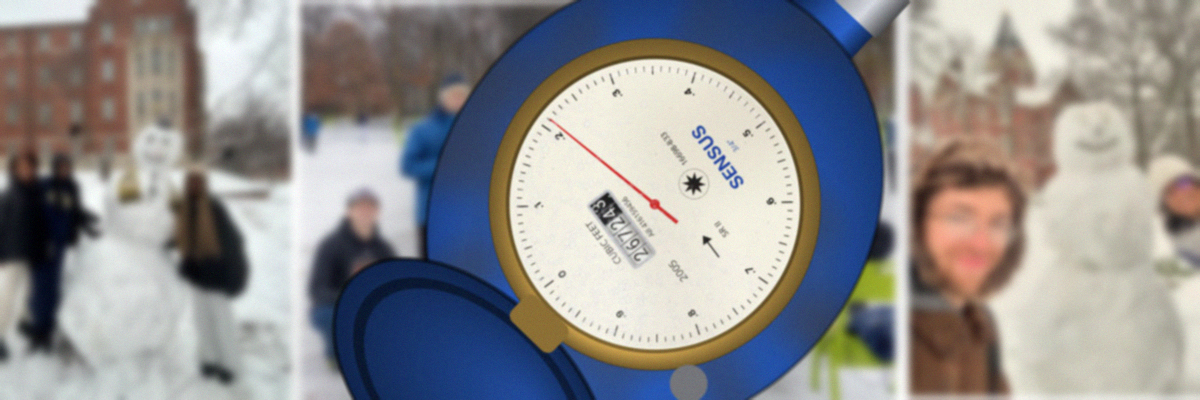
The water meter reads 267243.21 ft³
